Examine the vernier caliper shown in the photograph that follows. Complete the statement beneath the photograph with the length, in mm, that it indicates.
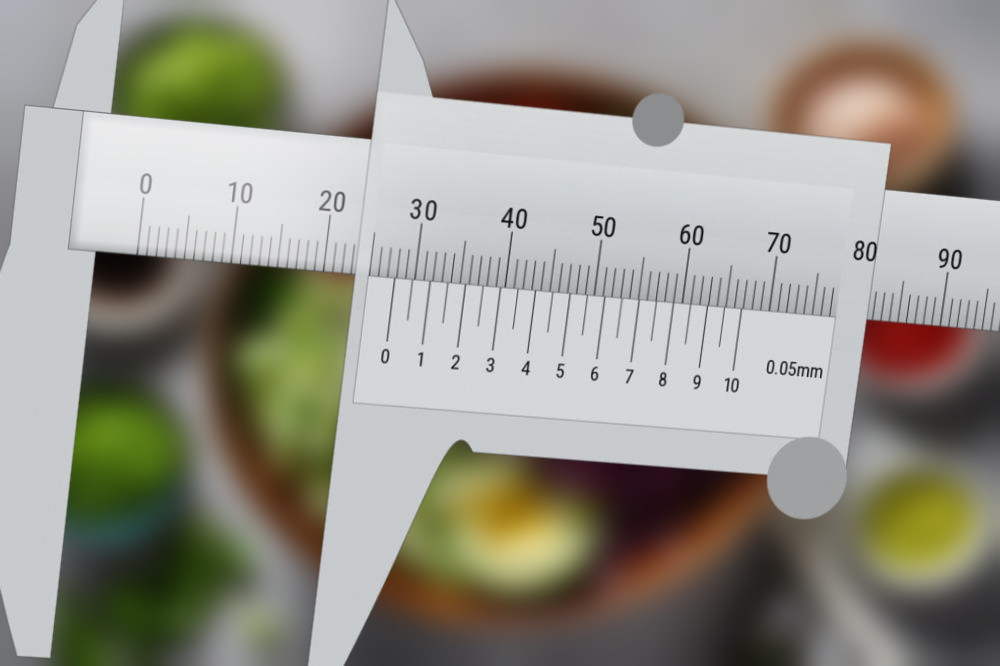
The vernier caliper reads 27.8 mm
